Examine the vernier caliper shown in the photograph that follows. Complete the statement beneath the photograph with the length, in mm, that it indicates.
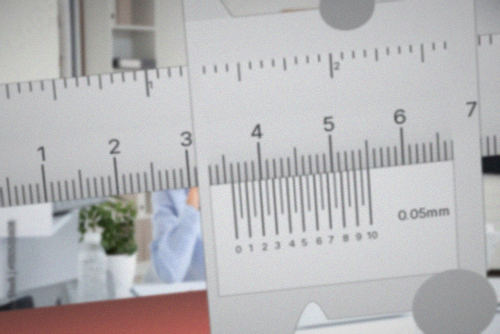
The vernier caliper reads 36.0 mm
